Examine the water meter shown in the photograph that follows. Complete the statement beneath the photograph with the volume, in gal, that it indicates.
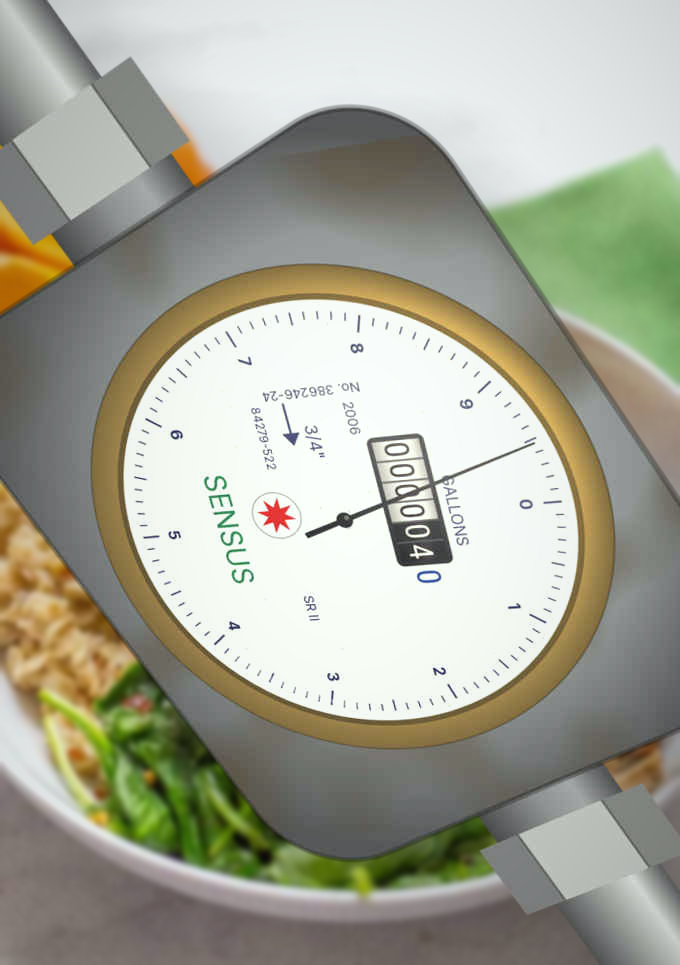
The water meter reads 39.5 gal
